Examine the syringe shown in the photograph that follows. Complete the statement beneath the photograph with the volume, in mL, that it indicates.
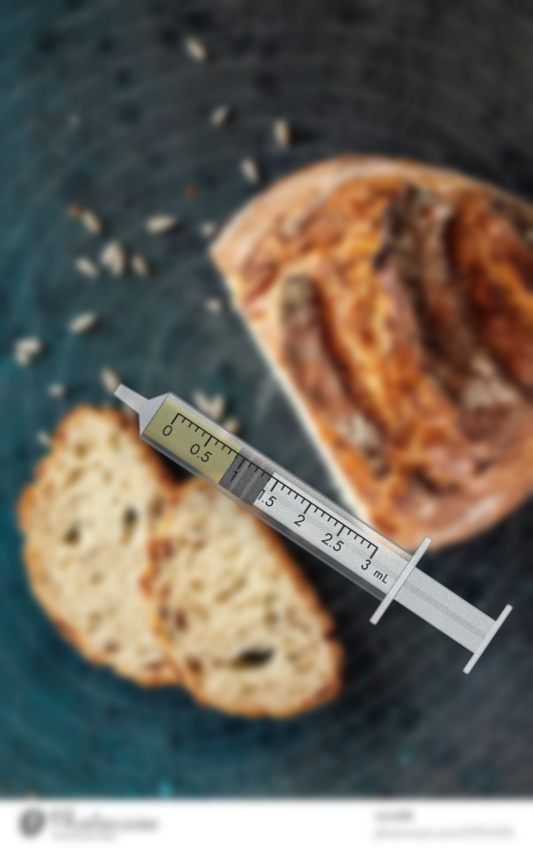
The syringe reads 0.9 mL
